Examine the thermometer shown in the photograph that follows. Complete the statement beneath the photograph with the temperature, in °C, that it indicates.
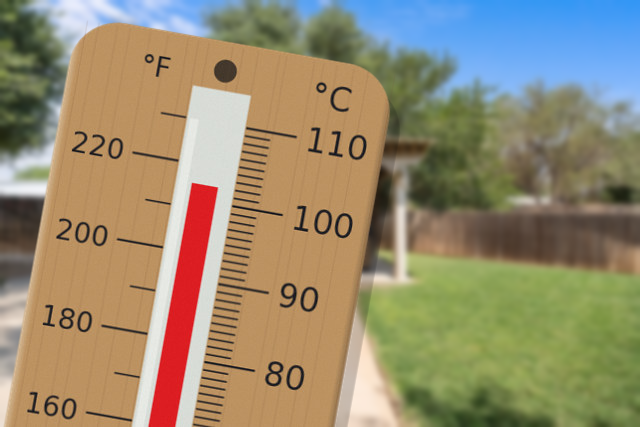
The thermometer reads 102 °C
